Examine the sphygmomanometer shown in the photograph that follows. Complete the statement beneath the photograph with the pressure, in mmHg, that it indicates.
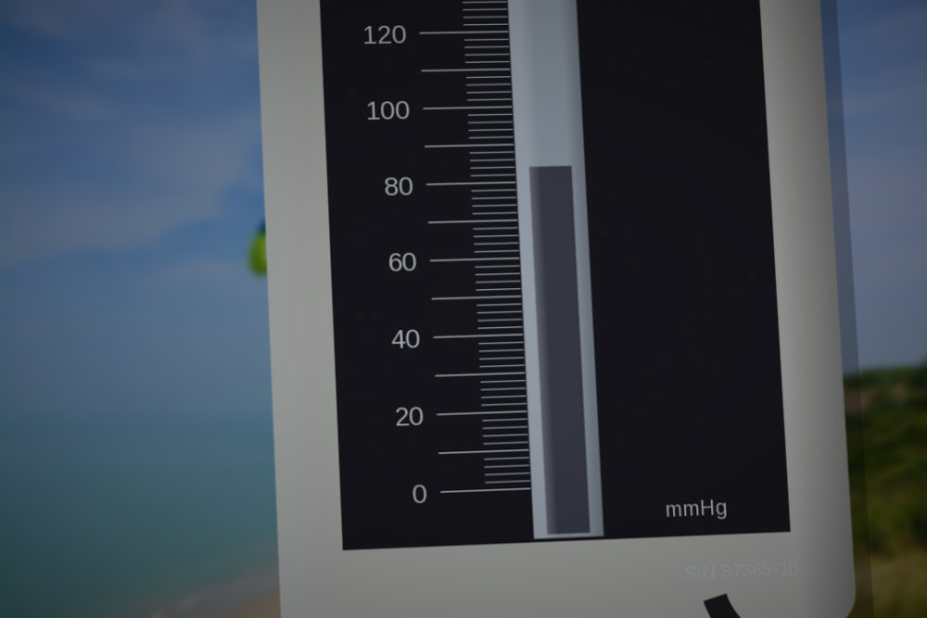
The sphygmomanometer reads 84 mmHg
